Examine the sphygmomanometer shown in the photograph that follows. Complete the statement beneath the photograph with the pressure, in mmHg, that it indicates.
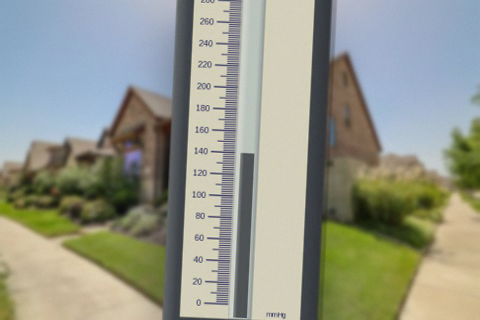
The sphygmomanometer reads 140 mmHg
